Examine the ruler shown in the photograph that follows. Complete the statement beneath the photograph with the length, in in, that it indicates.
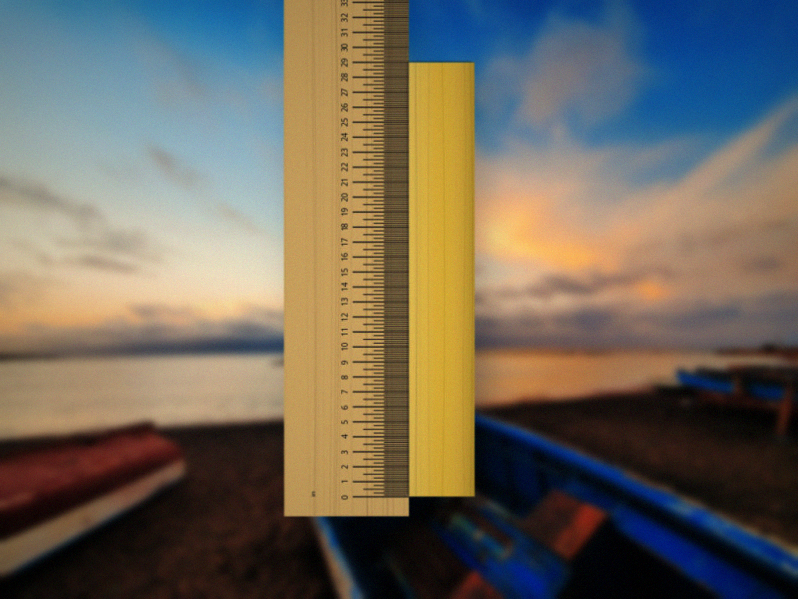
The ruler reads 29 in
